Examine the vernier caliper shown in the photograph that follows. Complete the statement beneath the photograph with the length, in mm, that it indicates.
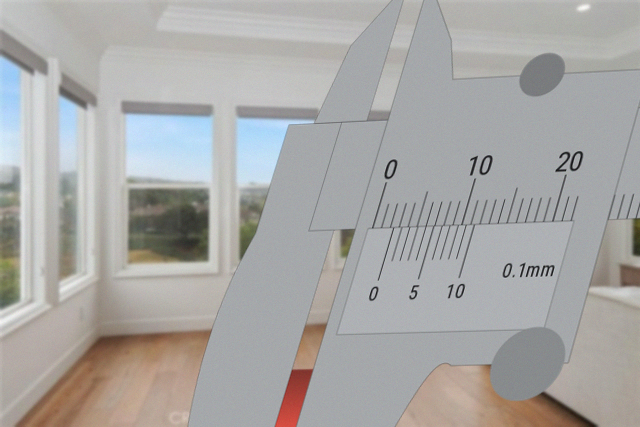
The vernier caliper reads 2.4 mm
